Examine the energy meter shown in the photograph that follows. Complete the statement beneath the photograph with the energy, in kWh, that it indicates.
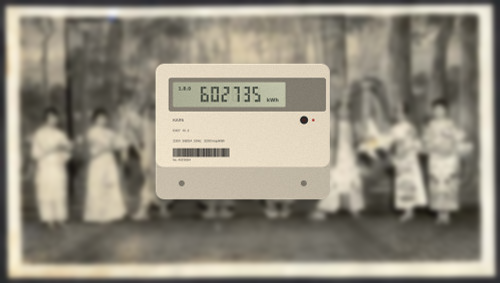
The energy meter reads 602735 kWh
